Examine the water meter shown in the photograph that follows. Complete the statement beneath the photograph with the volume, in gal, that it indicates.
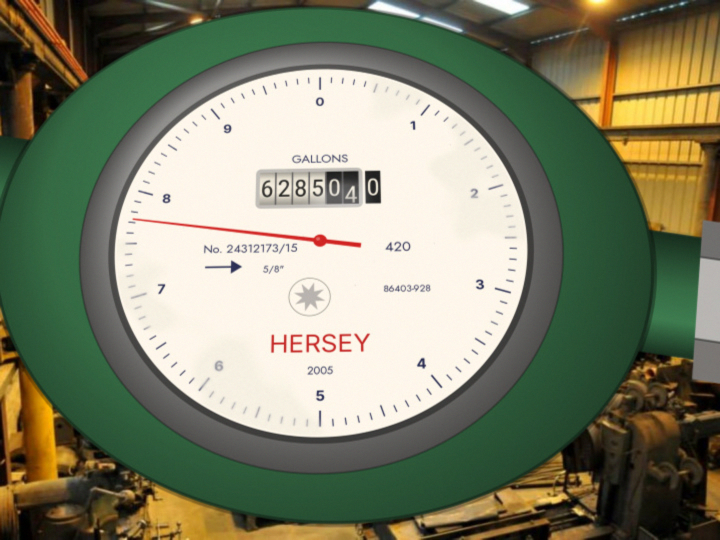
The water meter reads 6285037.7 gal
